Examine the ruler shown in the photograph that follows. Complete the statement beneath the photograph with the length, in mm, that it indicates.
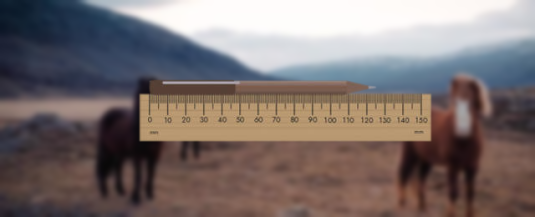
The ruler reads 125 mm
